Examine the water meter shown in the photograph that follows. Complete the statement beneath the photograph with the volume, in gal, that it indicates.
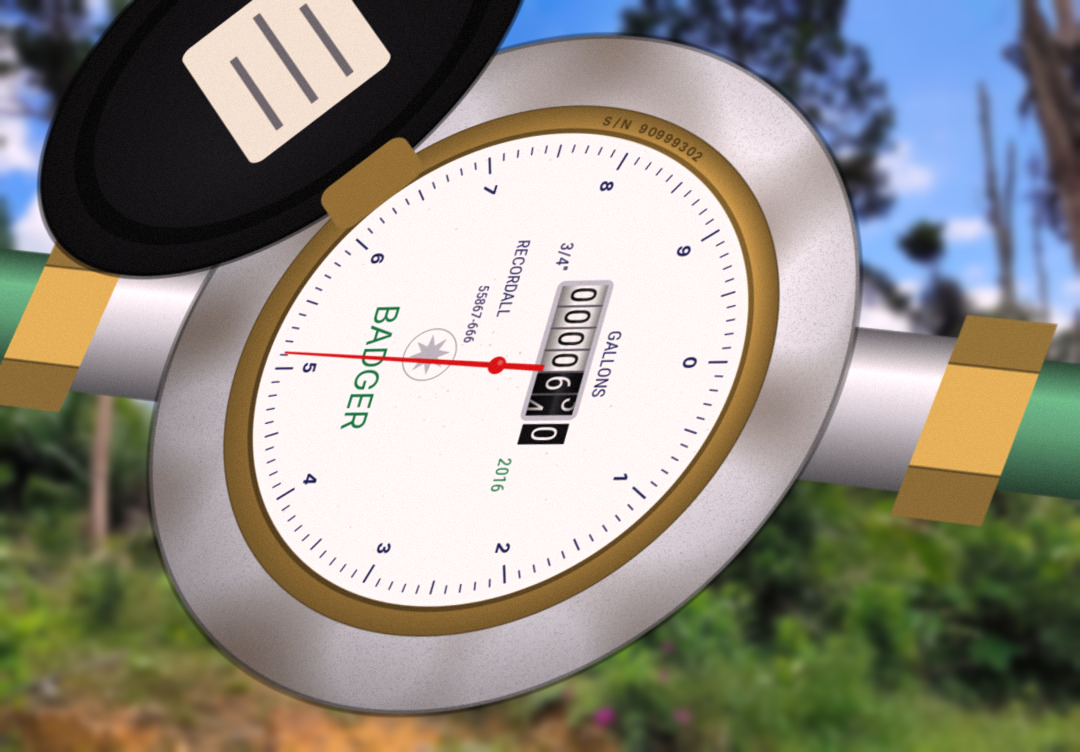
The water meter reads 635.1 gal
